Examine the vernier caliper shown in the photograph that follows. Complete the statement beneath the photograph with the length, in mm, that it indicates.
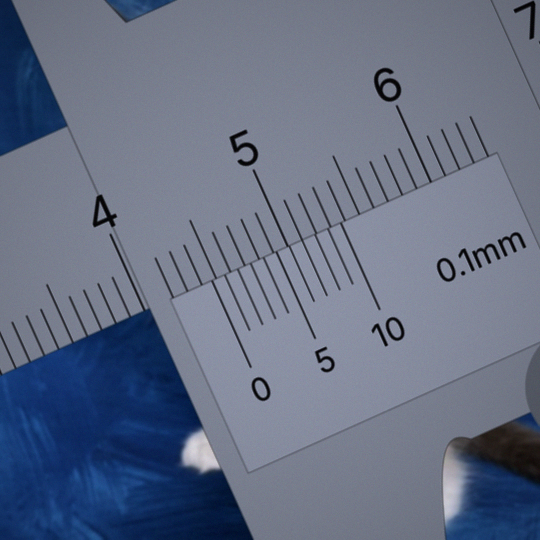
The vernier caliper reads 44.7 mm
